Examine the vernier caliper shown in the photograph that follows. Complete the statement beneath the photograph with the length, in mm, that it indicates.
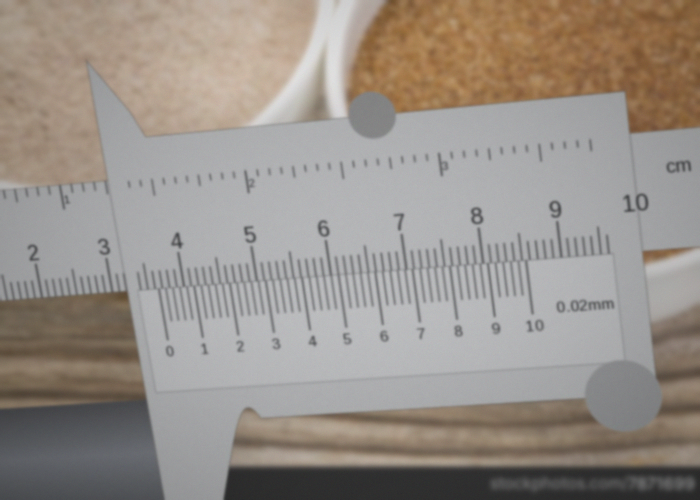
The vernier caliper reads 36.5 mm
